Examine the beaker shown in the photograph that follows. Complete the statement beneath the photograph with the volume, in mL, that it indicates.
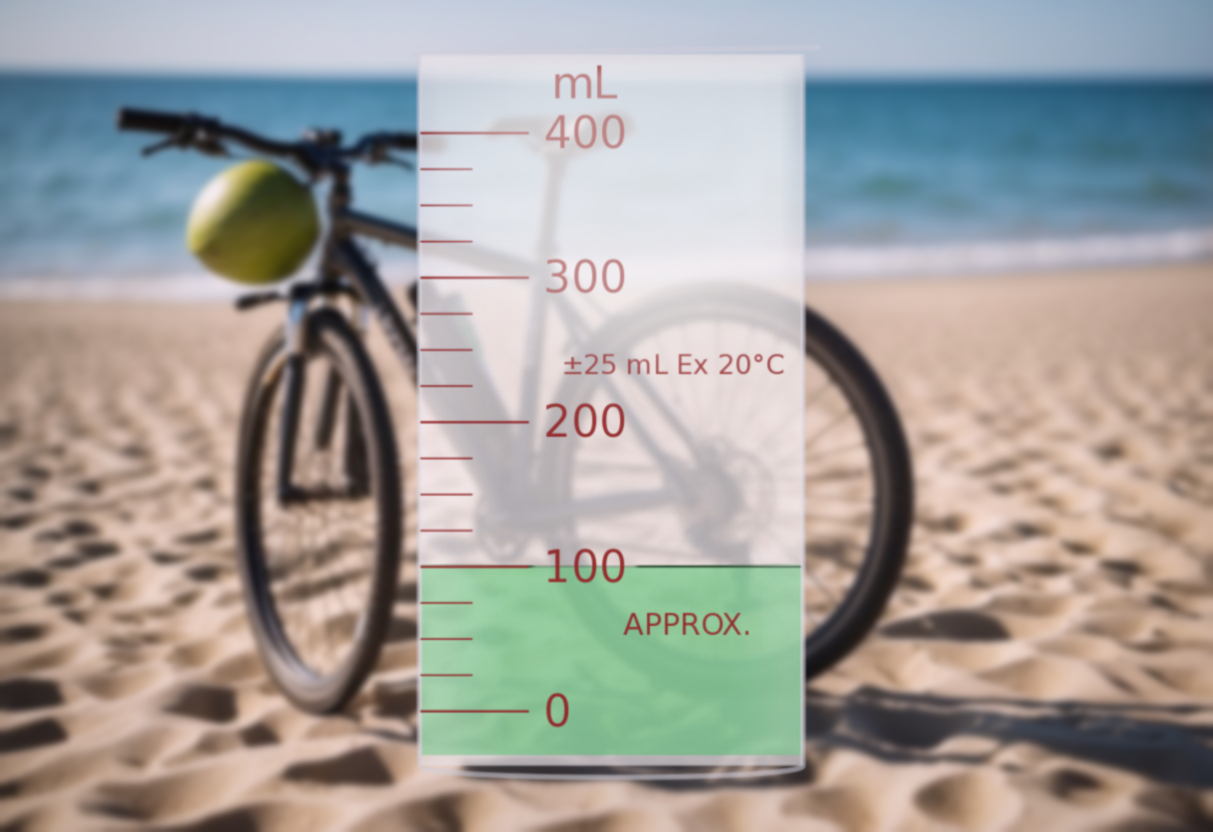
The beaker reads 100 mL
